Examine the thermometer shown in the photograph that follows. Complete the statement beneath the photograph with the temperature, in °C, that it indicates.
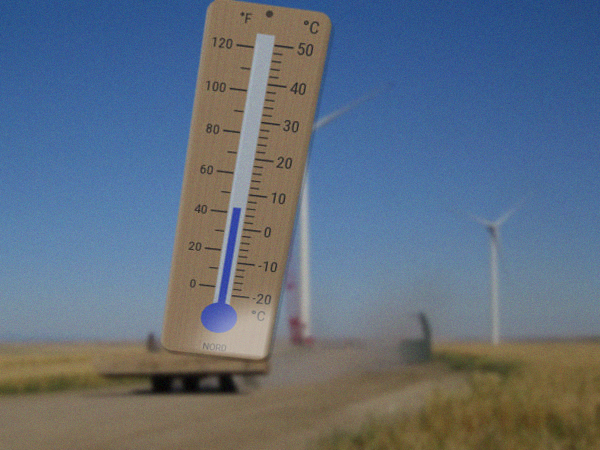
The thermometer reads 6 °C
